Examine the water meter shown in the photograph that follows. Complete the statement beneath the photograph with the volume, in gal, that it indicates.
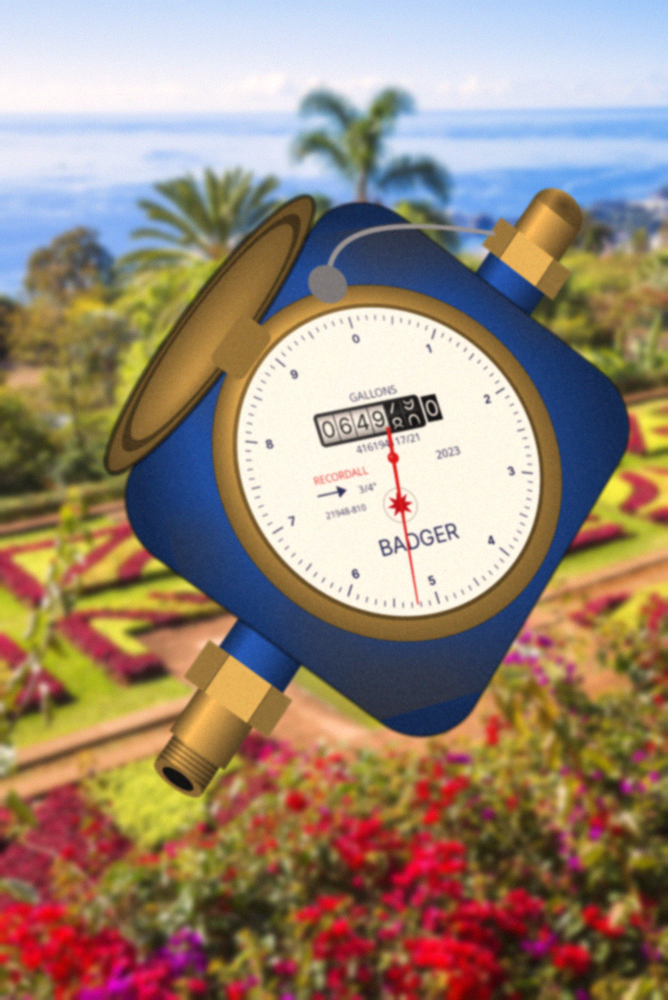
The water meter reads 649795.2 gal
